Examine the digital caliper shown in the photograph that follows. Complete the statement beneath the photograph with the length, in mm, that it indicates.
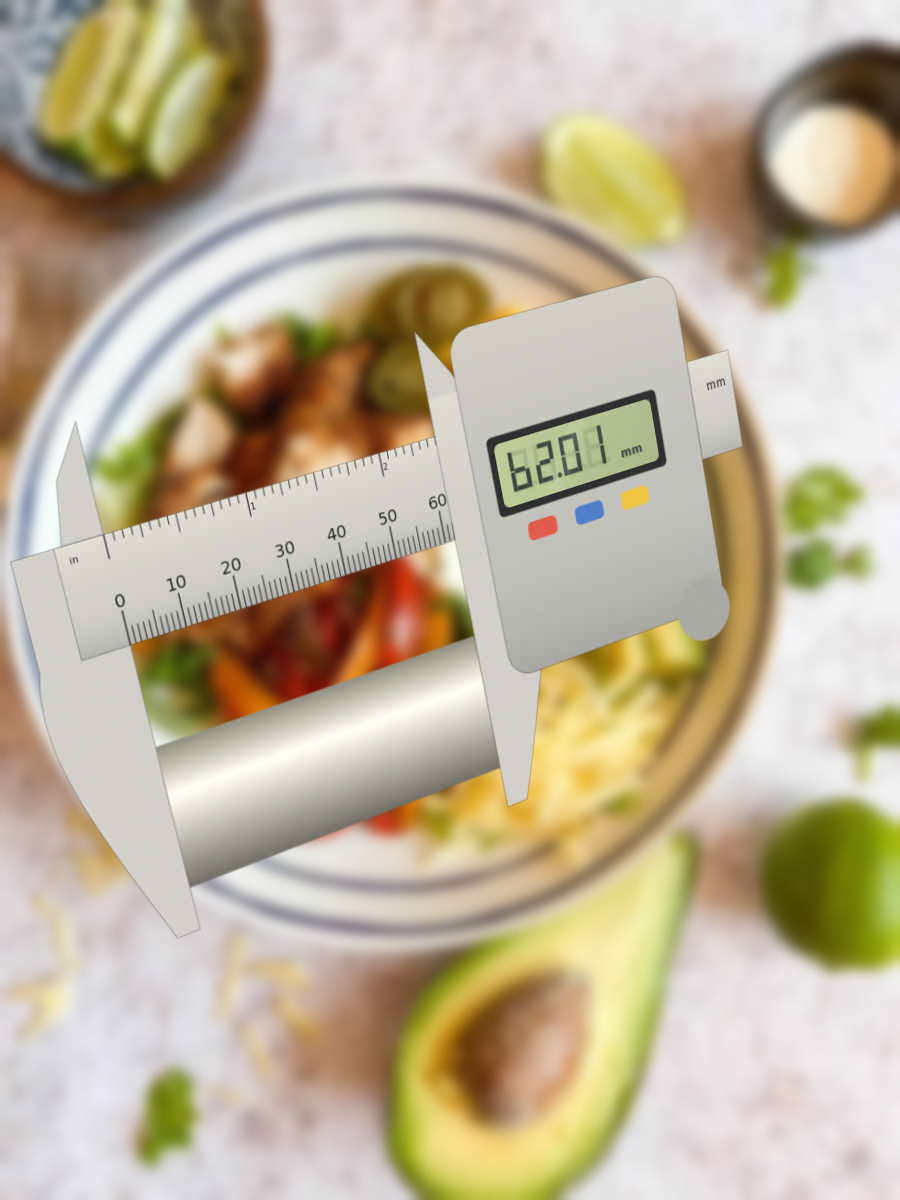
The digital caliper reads 62.01 mm
